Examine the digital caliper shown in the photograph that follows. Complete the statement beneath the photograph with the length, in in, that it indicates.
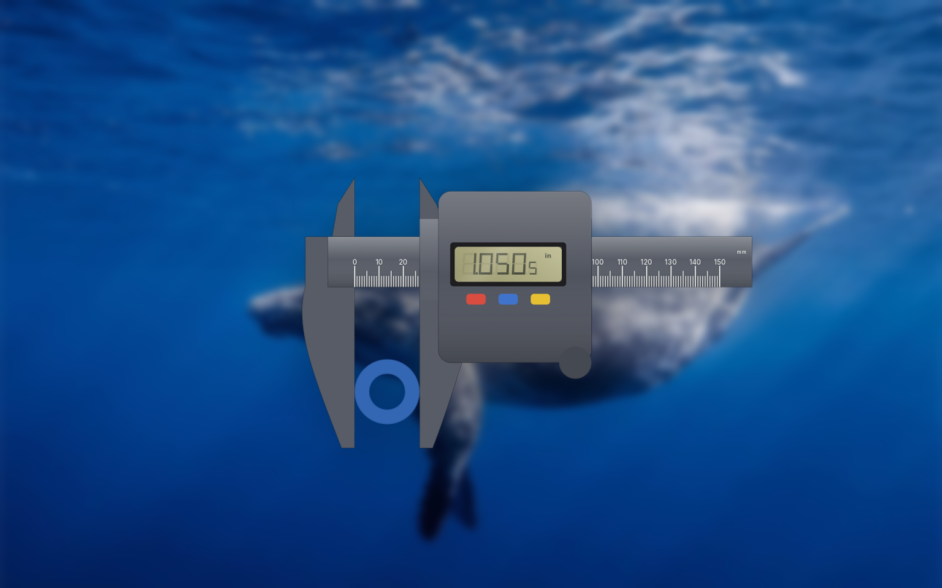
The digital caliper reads 1.0505 in
